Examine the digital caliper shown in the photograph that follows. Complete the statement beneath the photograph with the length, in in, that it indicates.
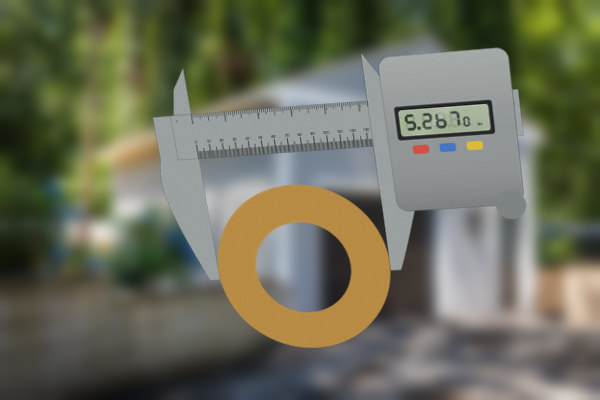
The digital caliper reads 5.2670 in
